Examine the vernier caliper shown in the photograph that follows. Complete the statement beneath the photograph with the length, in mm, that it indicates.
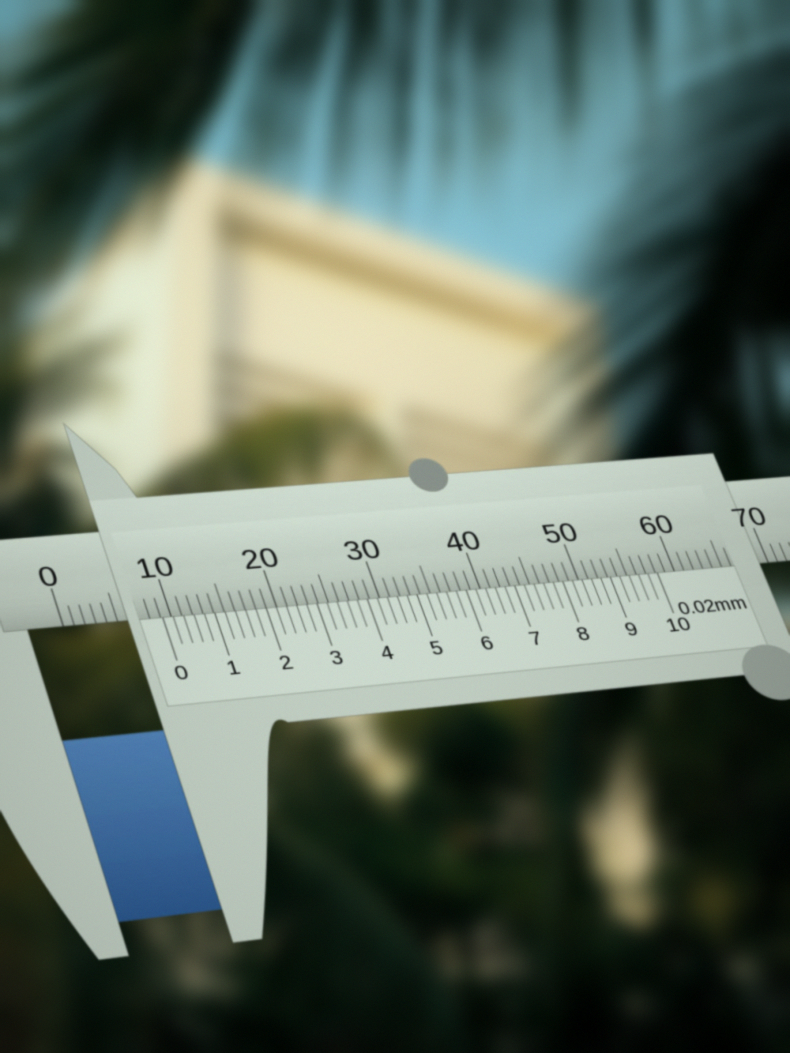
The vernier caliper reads 9.2 mm
